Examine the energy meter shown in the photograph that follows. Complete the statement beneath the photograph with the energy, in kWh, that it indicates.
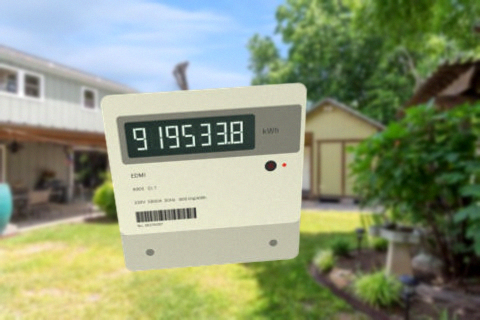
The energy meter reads 919533.8 kWh
